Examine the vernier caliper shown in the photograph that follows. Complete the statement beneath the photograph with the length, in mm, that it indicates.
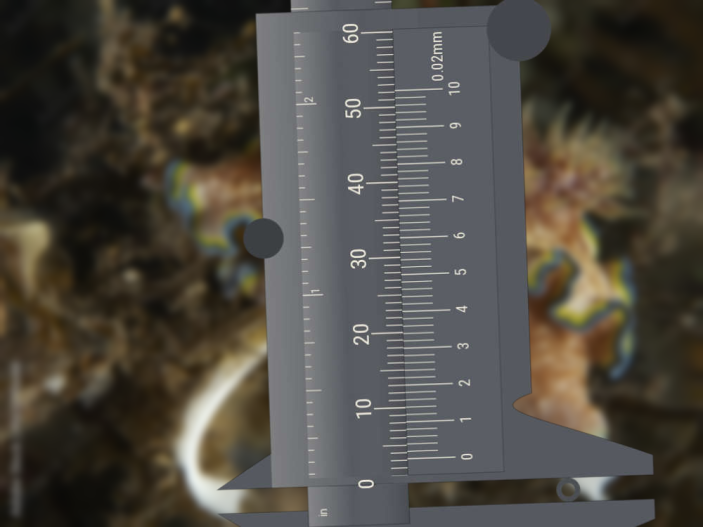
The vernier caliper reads 3.2 mm
